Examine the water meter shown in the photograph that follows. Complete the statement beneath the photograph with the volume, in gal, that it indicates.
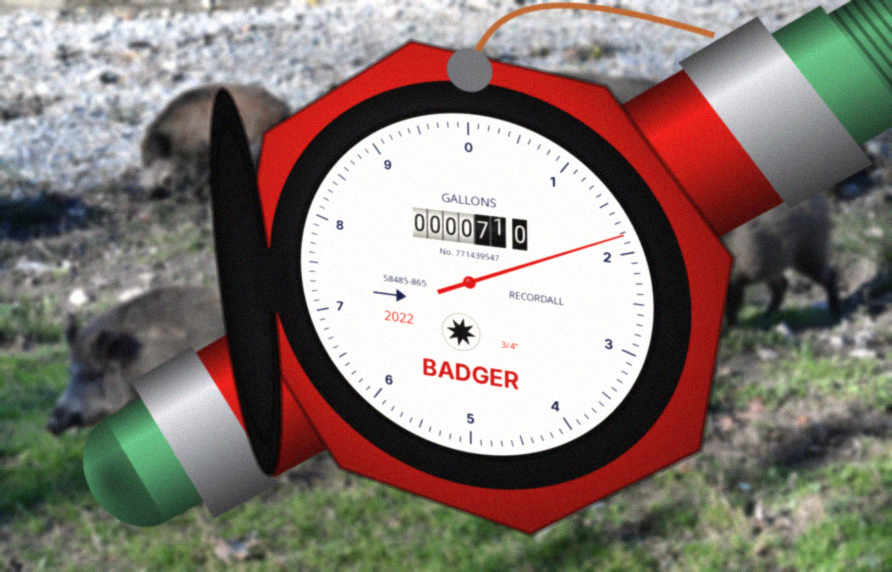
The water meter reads 711.8 gal
